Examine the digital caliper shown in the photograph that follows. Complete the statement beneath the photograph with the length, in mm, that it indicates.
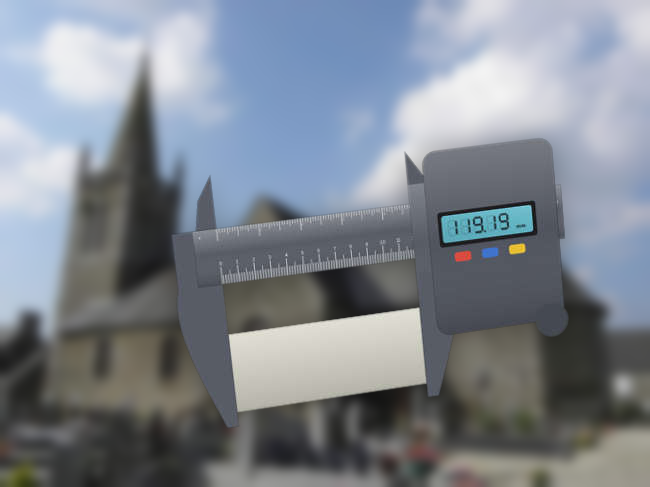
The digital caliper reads 119.19 mm
